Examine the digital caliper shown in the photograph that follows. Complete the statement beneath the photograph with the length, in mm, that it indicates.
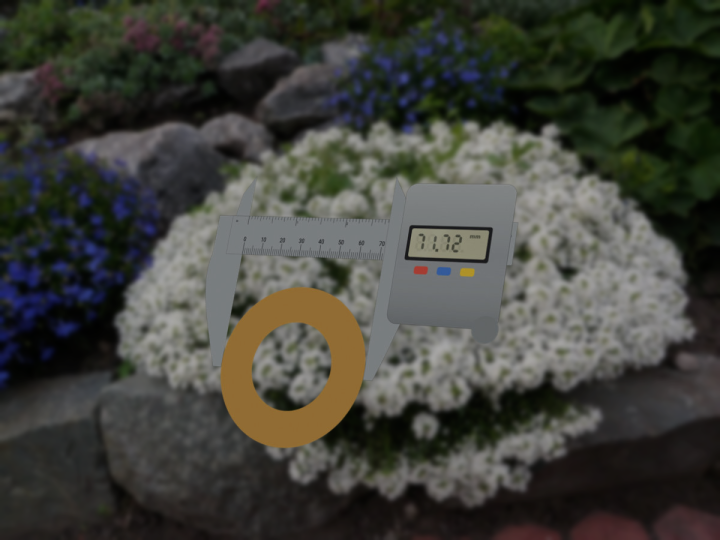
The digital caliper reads 71.72 mm
